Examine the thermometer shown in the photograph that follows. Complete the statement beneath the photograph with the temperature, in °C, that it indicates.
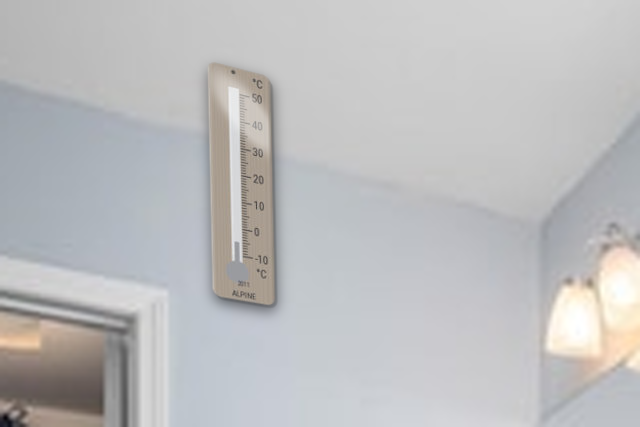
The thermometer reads -5 °C
